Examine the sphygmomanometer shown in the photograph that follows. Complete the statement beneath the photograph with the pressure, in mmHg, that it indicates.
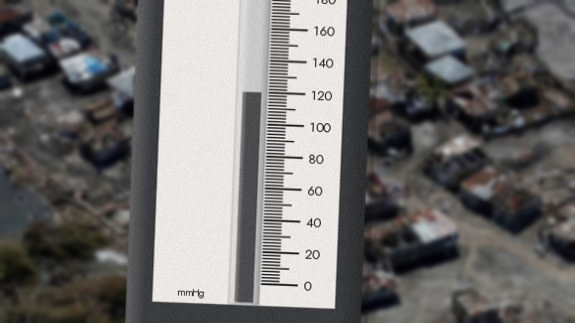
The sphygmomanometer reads 120 mmHg
